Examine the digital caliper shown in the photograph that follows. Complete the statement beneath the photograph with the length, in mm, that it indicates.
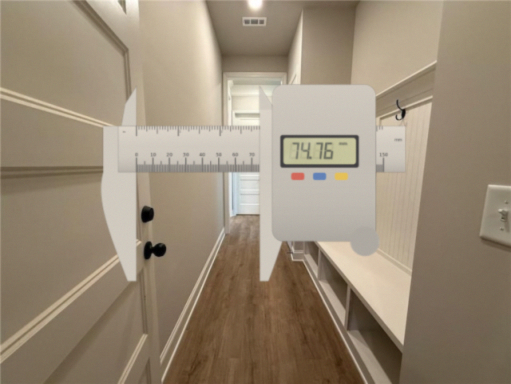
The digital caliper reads 74.76 mm
